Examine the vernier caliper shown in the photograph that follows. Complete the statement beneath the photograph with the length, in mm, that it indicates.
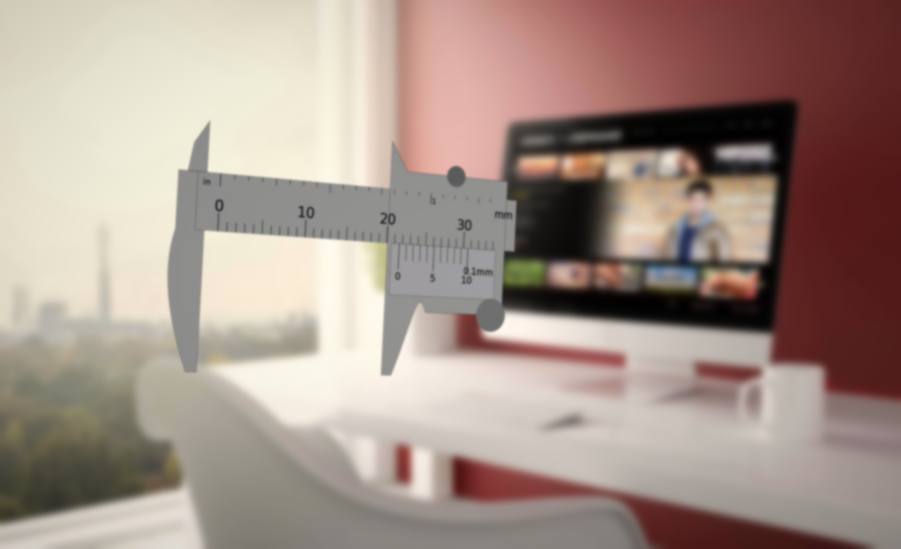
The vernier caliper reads 21.6 mm
